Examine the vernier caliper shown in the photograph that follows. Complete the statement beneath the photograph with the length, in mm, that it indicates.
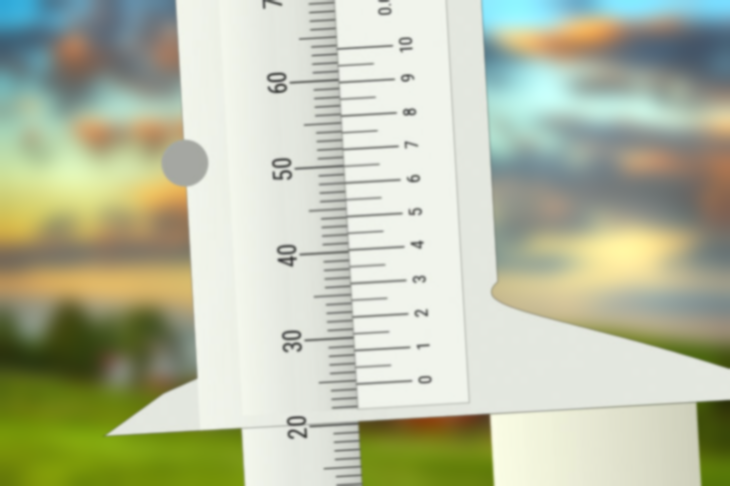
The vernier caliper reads 24.6 mm
